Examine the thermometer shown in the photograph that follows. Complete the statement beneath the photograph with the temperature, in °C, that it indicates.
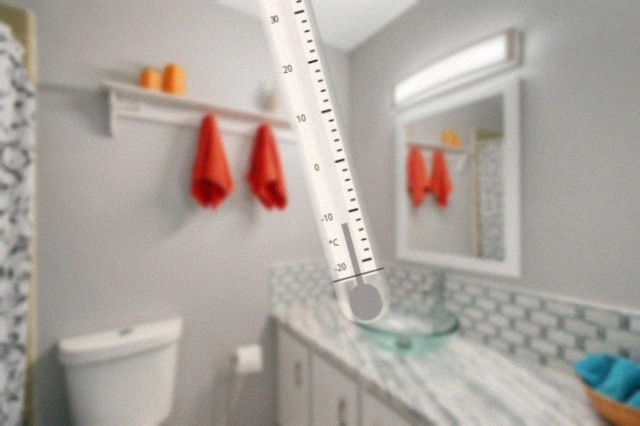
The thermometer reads -12 °C
